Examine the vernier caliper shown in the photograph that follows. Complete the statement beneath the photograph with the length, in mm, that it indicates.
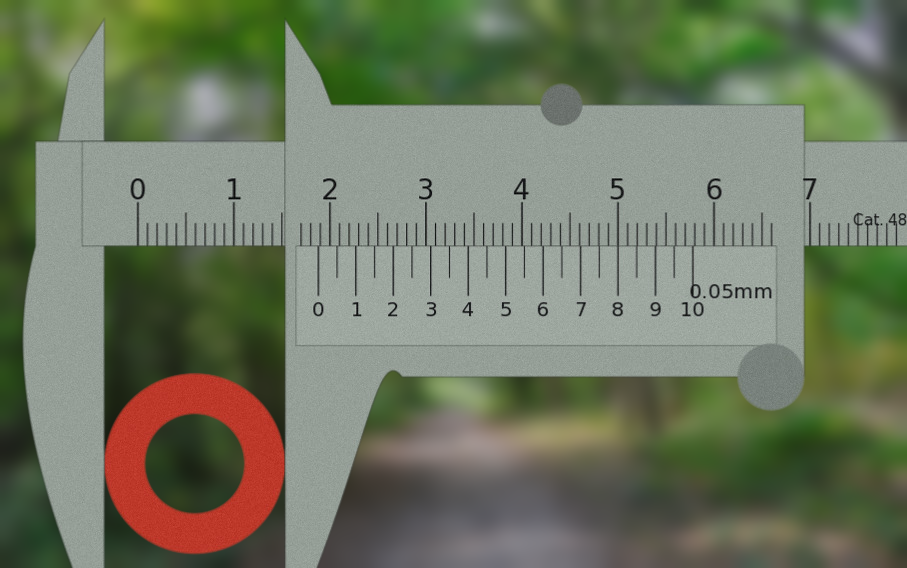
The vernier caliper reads 18.8 mm
